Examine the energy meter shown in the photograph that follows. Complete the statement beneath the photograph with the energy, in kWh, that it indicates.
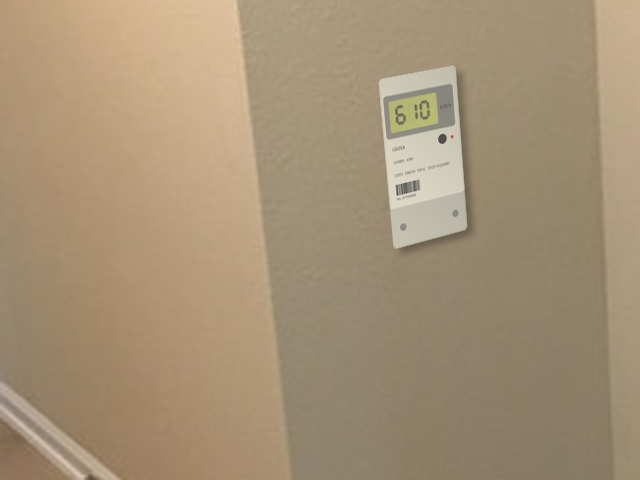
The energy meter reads 610 kWh
